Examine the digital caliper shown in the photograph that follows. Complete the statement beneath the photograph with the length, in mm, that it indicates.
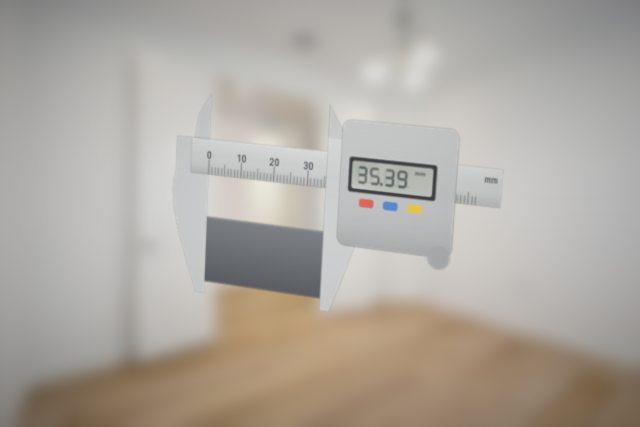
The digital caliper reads 35.39 mm
